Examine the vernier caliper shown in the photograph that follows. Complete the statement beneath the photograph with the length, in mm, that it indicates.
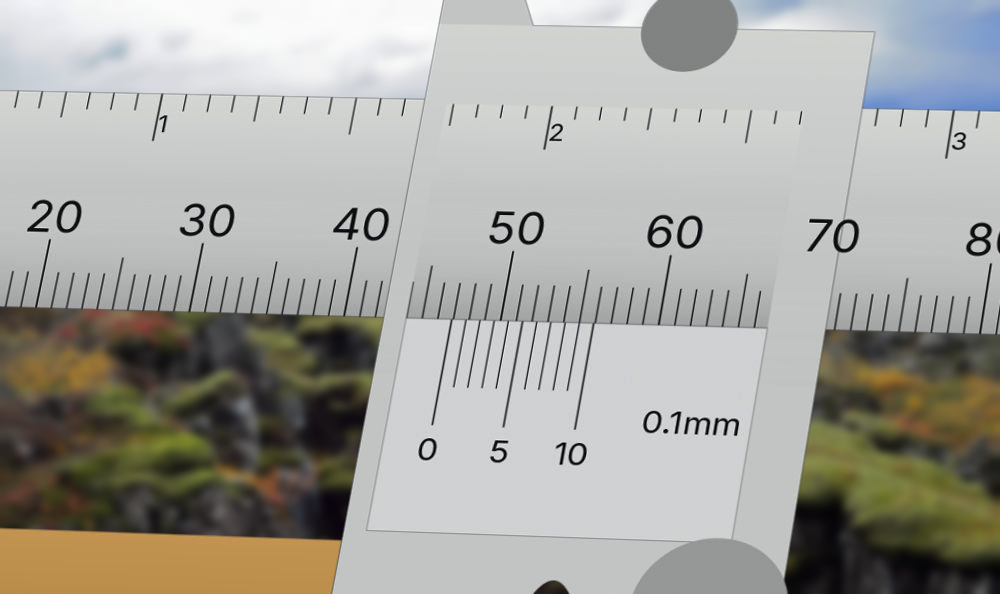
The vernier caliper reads 46.9 mm
